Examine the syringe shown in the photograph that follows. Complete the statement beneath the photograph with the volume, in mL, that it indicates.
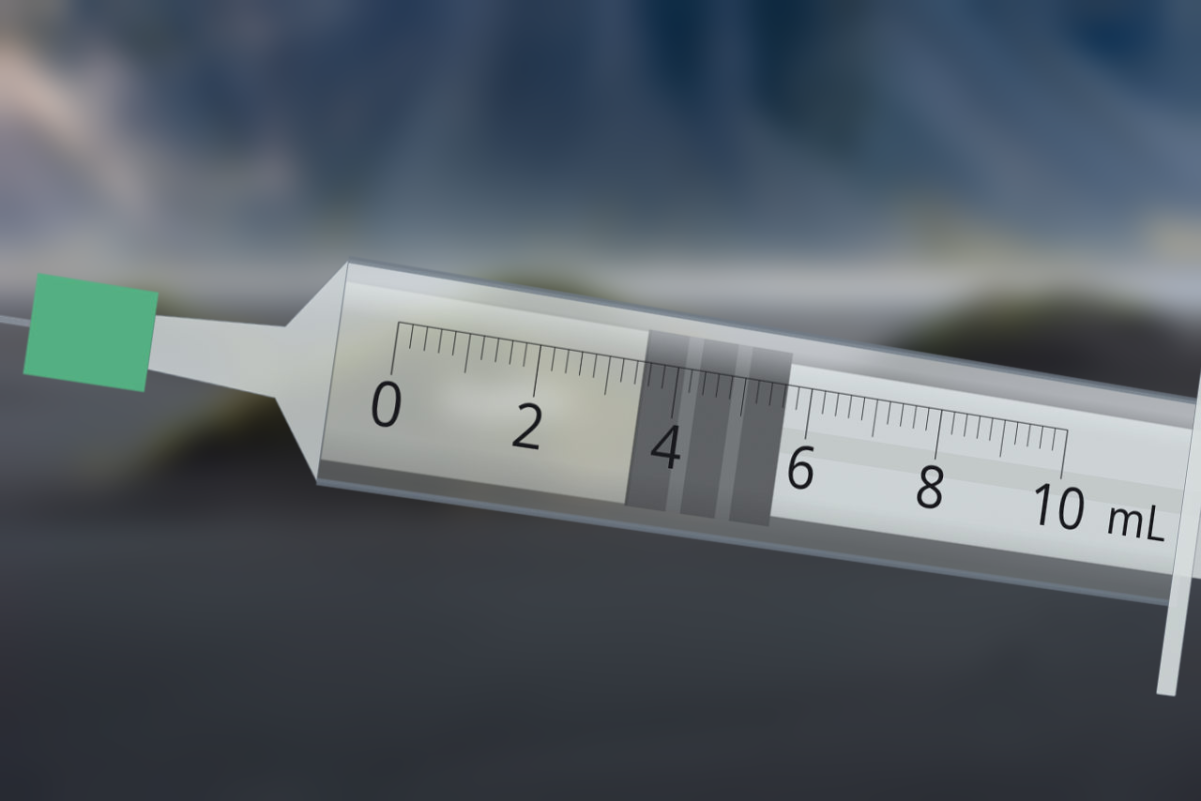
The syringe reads 3.5 mL
